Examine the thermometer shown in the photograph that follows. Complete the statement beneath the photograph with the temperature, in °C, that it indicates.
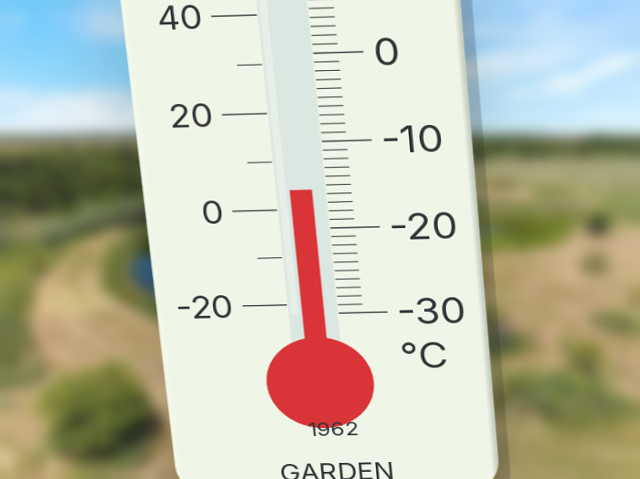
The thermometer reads -15.5 °C
